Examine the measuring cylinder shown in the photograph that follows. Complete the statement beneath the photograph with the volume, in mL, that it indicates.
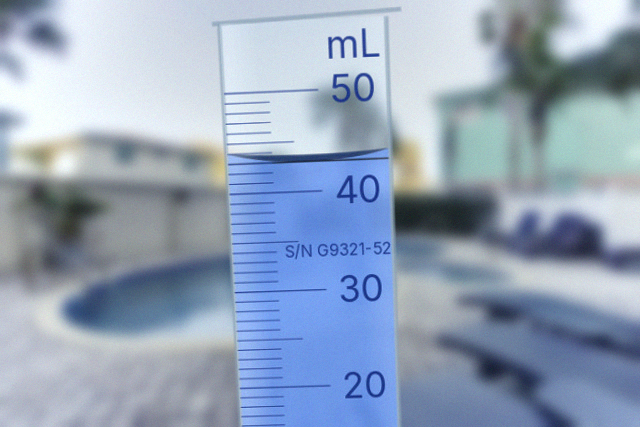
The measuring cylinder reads 43 mL
